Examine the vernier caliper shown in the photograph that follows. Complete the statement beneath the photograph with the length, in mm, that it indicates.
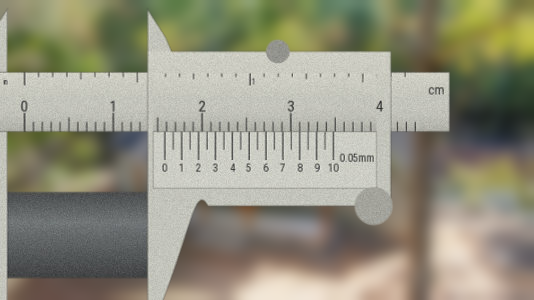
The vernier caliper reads 15.8 mm
